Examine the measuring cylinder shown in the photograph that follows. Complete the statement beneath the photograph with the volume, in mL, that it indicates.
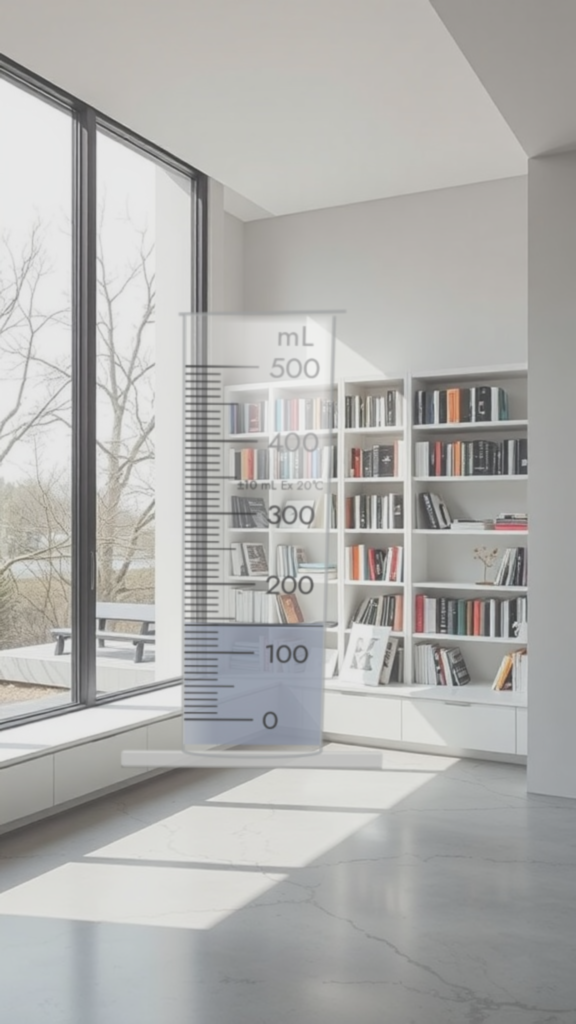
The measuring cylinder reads 140 mL
